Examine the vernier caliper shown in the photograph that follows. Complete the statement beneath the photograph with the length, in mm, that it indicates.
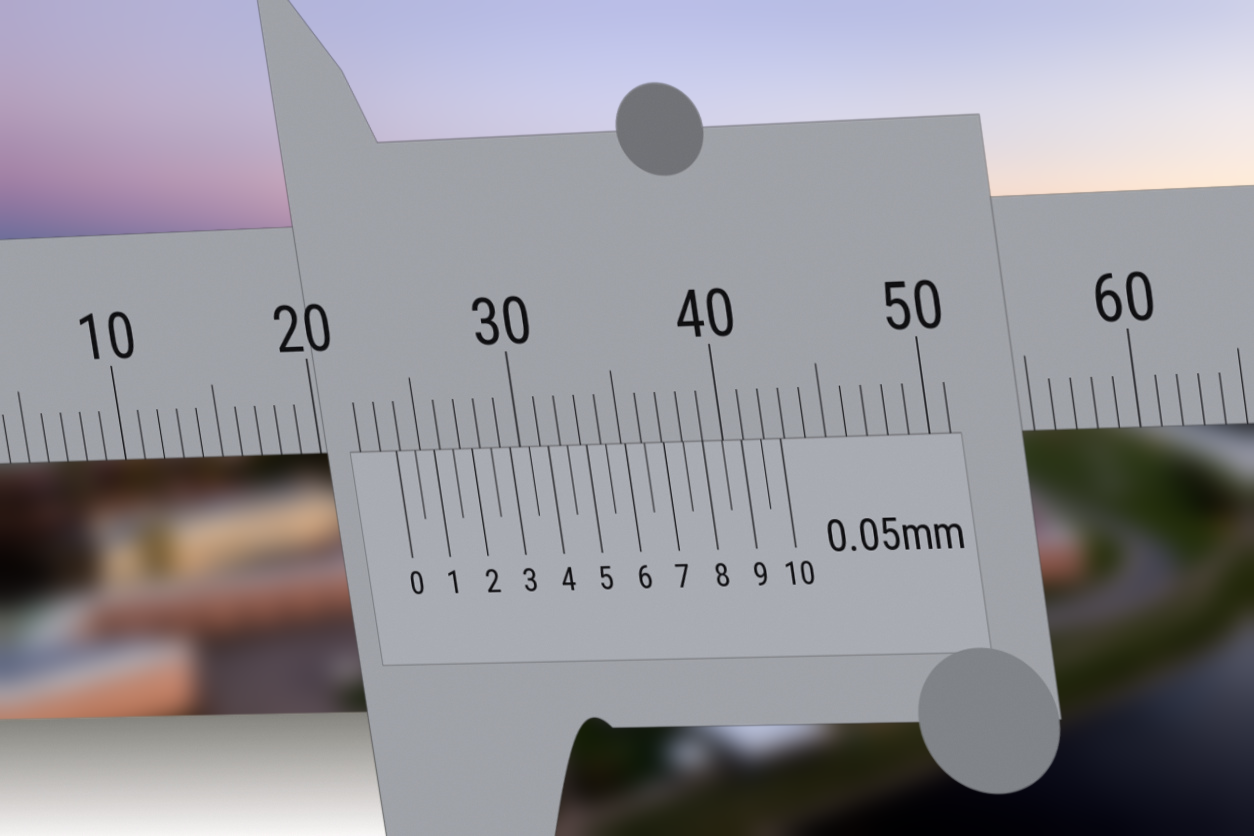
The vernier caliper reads 23.8 mm
